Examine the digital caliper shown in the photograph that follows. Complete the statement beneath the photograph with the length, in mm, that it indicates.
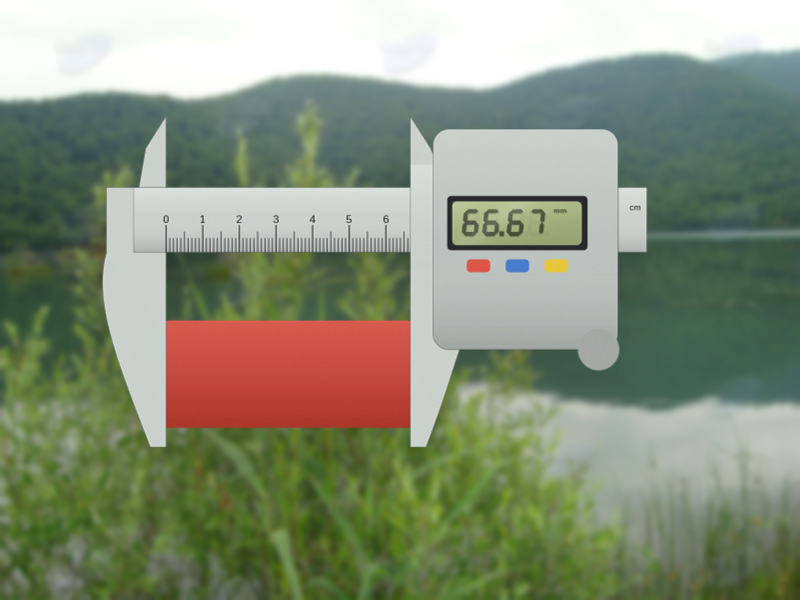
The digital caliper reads 66.67 mm
